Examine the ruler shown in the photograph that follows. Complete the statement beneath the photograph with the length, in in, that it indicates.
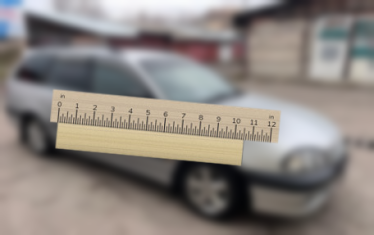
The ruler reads 10.5 in
